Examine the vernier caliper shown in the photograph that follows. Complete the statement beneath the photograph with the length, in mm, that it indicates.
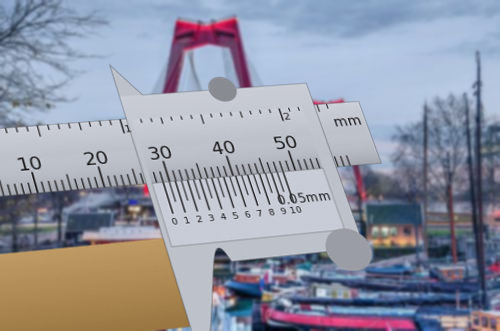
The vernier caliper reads 29.0 mm
